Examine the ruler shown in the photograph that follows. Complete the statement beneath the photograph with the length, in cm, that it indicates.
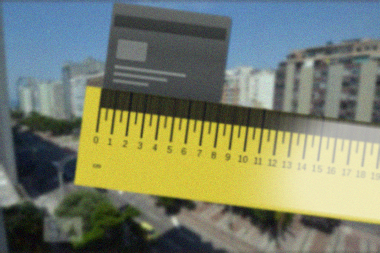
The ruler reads 8 cm
